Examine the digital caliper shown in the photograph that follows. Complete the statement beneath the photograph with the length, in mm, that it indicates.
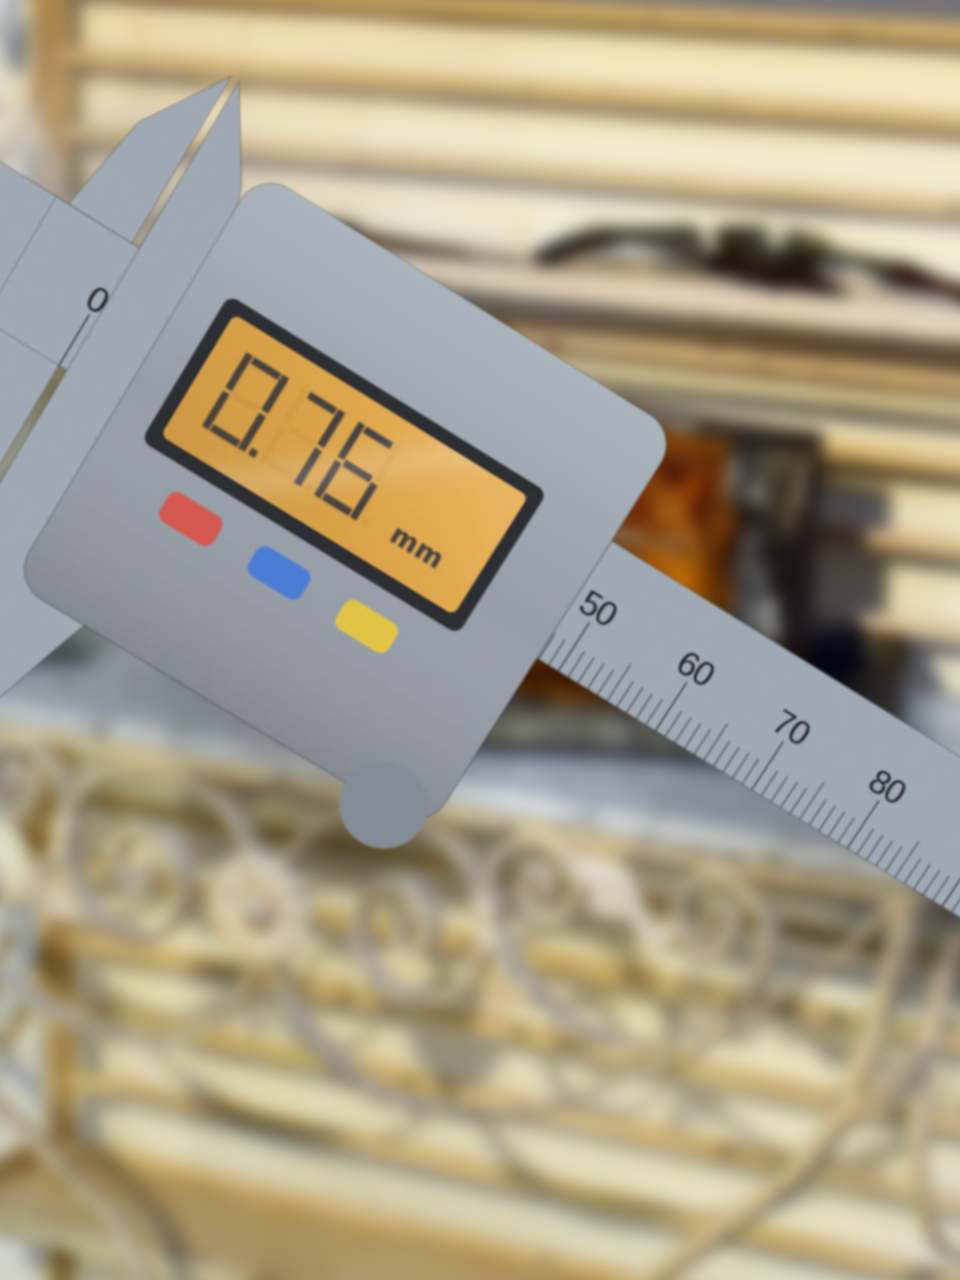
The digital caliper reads 0.76 mm
